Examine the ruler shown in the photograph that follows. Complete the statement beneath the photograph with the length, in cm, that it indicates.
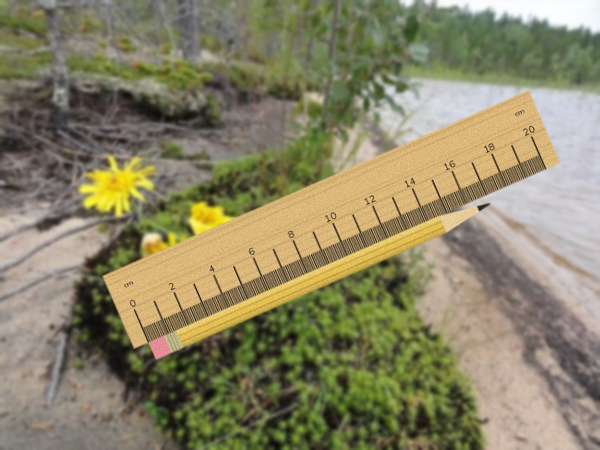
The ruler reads 17 cm
